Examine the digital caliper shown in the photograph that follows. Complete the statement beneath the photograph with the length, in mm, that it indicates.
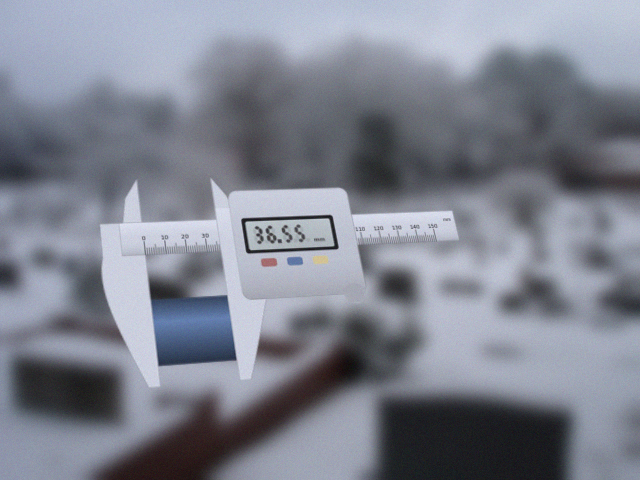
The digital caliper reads 36.55 mm
